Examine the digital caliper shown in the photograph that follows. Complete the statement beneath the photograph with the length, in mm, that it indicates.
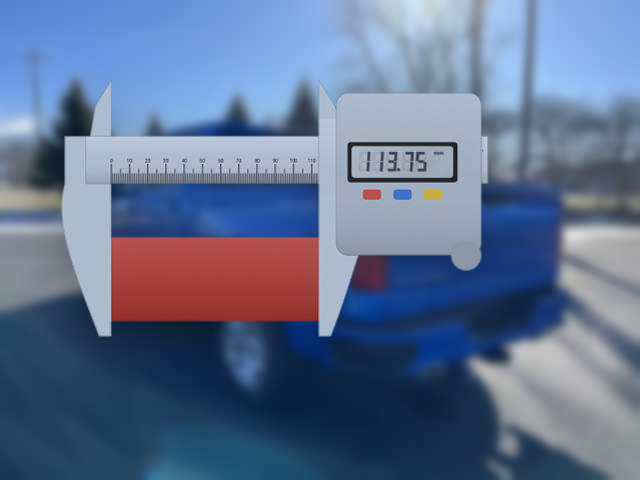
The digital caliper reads 113.75 mm
